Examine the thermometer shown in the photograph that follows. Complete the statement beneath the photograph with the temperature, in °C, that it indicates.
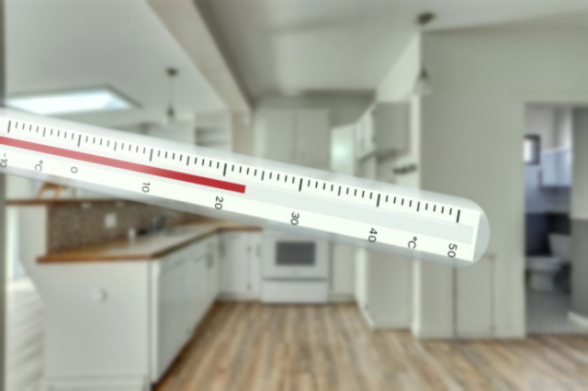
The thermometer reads 23 °C
